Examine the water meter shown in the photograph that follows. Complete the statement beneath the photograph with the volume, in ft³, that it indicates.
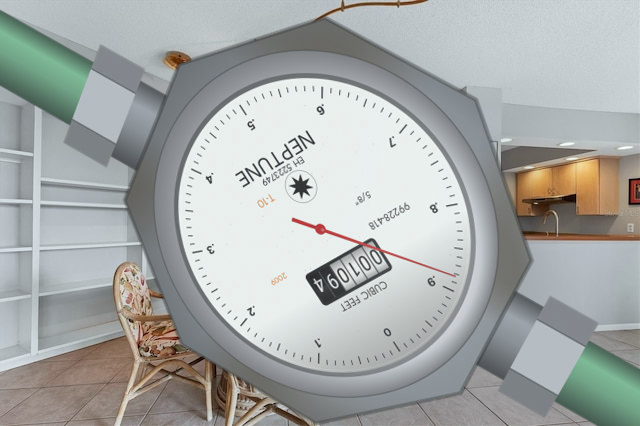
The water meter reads 1093.88 ft³
